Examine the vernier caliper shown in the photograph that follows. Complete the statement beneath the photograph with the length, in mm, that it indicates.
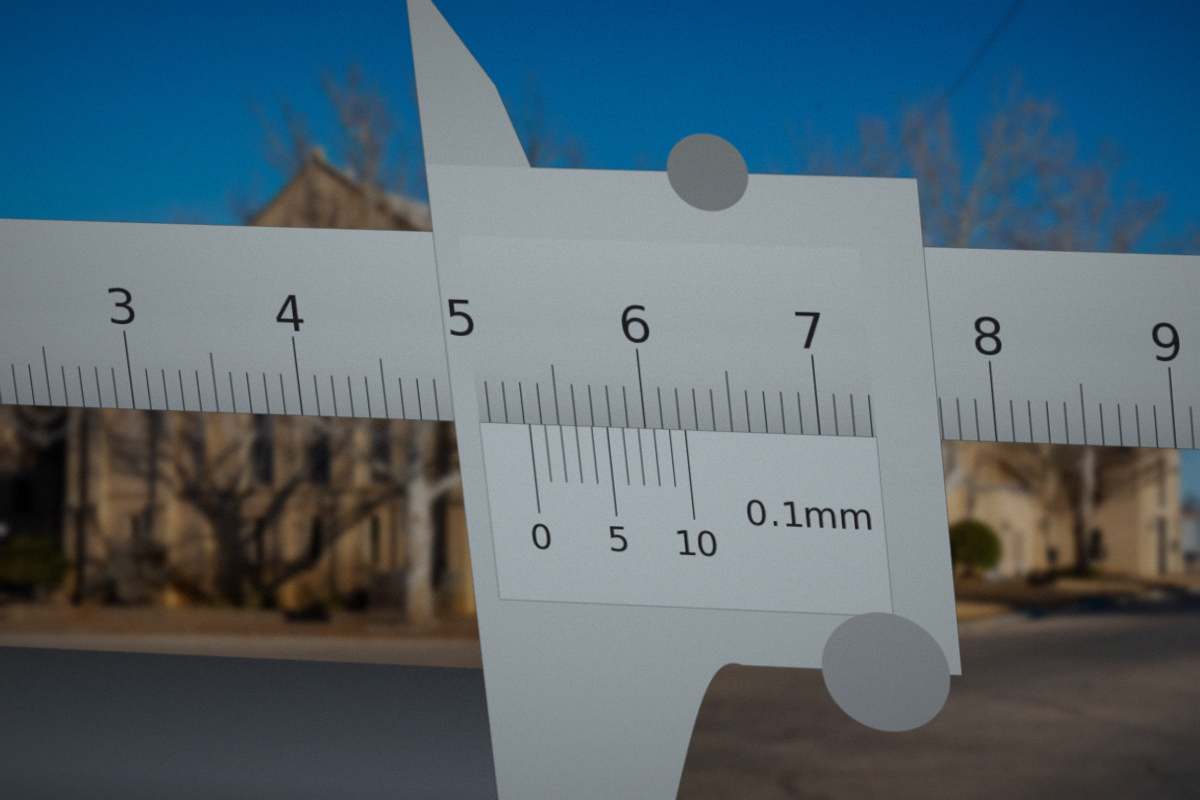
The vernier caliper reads 53.3 mm
